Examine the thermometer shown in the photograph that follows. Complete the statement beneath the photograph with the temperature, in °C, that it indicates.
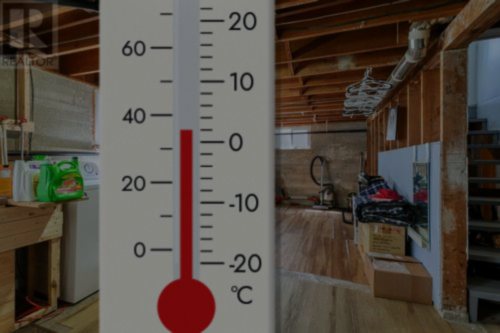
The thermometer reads 2 °C
